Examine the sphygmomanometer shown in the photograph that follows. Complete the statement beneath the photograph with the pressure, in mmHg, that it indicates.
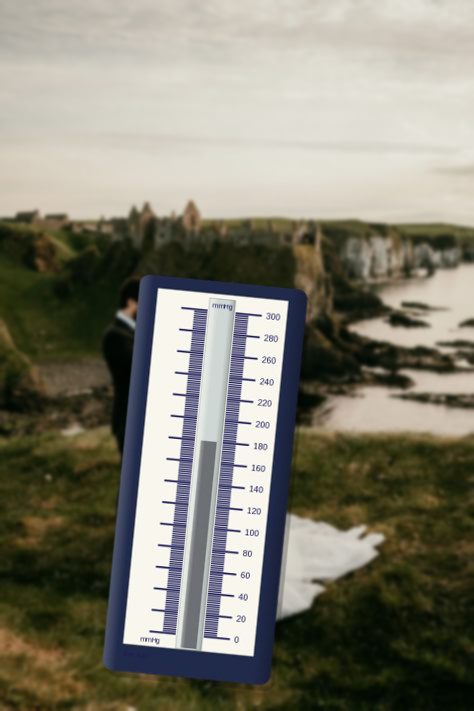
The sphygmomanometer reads 180 mmHg
